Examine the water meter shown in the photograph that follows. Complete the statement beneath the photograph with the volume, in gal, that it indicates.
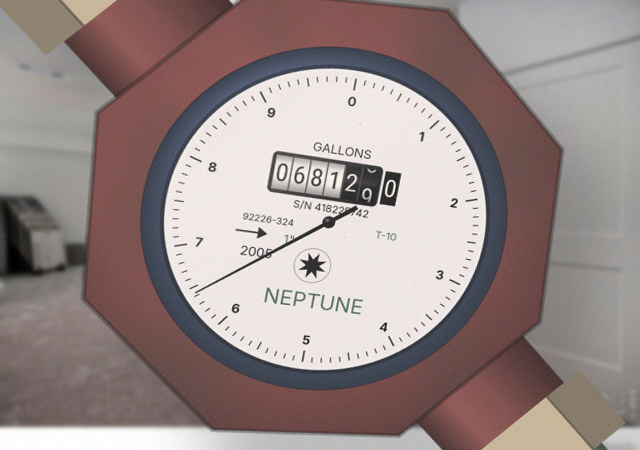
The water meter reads 681286.4 gal
